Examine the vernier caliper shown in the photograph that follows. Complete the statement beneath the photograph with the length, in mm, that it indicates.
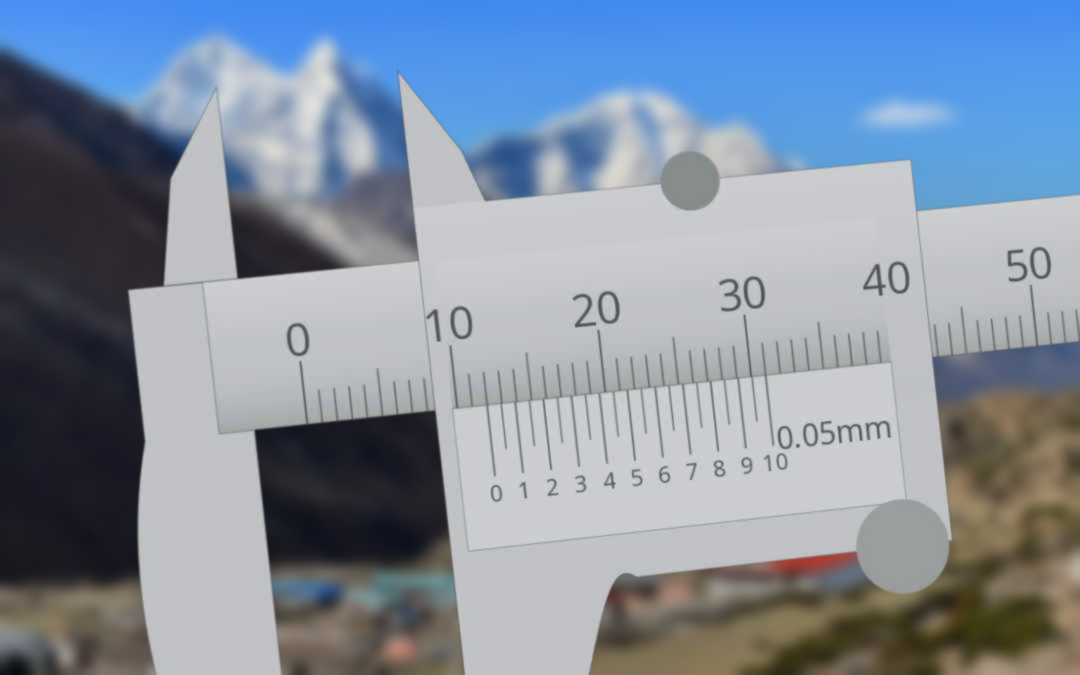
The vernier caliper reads 12.0 mm
